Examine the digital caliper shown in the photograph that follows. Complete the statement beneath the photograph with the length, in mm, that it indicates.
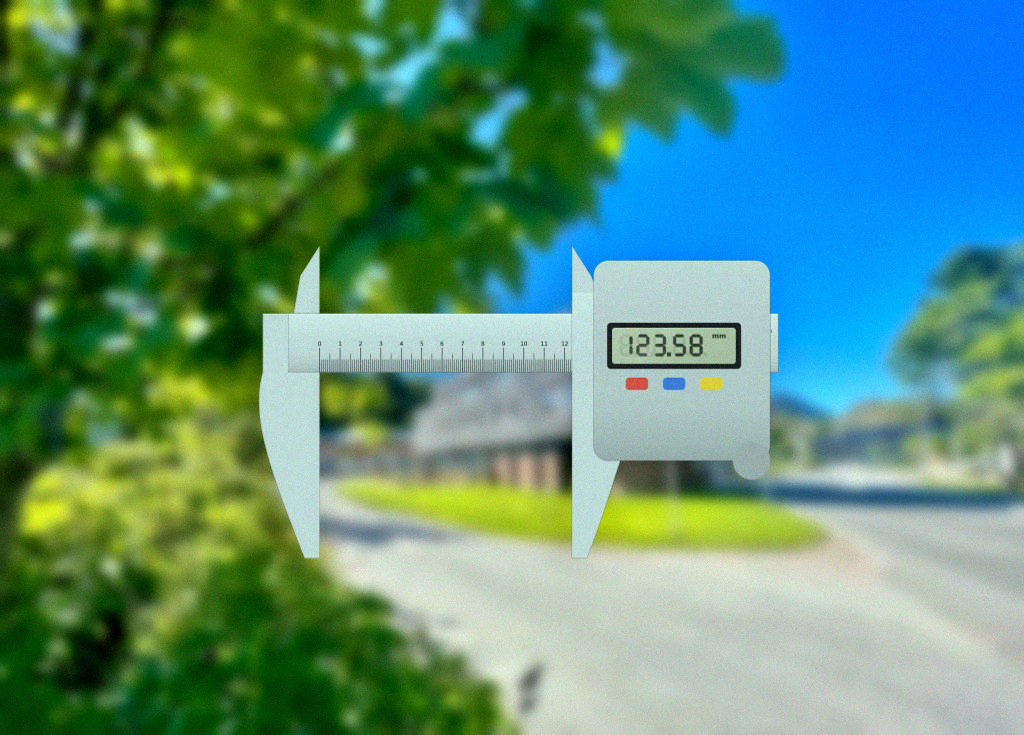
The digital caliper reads 123.58 mm
